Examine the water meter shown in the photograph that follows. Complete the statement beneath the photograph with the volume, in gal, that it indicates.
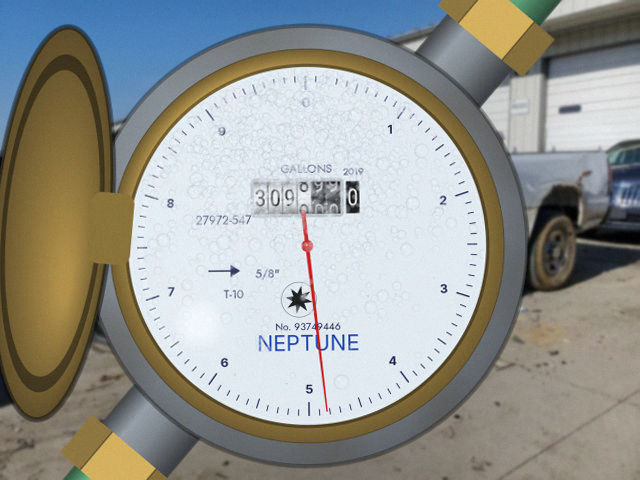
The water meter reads 3098994.8 gal
